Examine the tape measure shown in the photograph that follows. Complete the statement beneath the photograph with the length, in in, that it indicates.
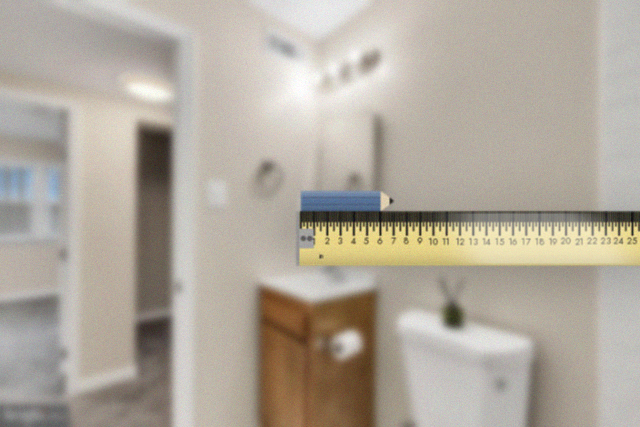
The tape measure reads 7 in
